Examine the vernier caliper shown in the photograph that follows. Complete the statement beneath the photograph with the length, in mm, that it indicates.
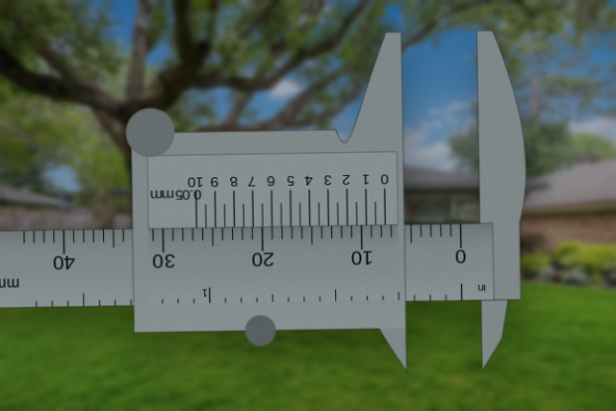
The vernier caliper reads 7.6 mm
